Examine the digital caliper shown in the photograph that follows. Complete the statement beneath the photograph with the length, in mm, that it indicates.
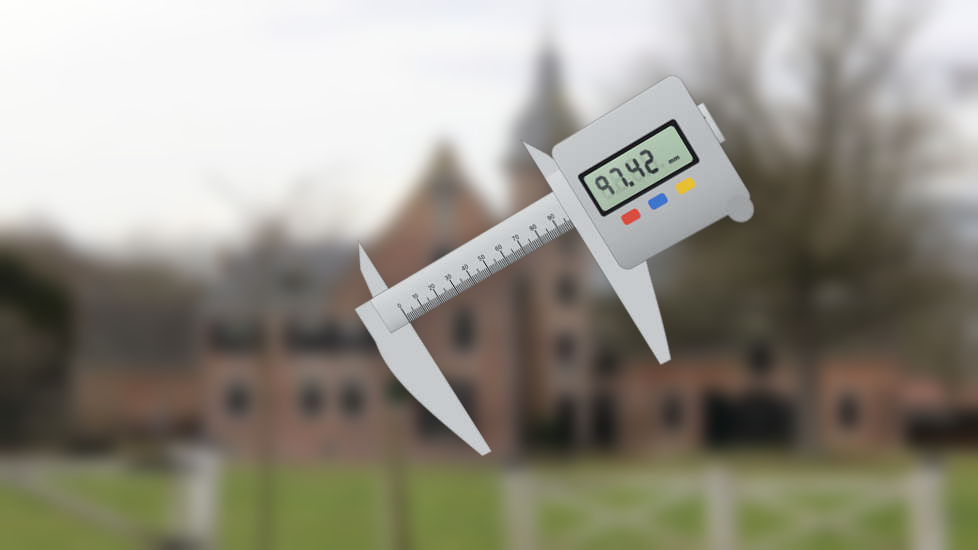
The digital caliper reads 97.42 mm
